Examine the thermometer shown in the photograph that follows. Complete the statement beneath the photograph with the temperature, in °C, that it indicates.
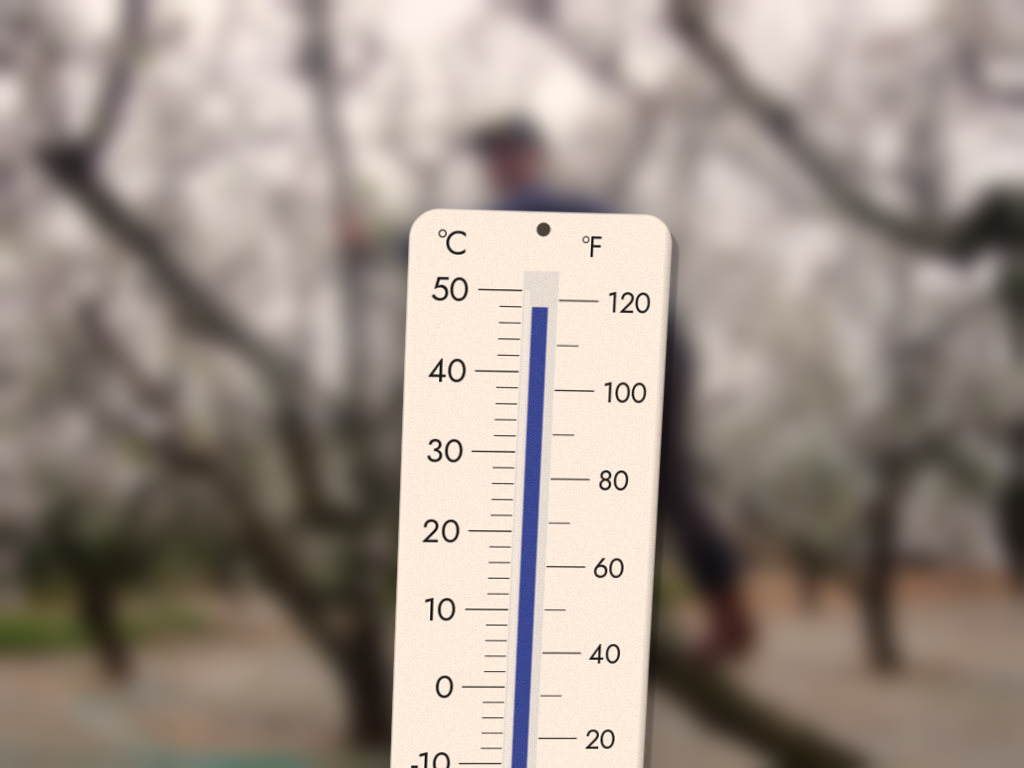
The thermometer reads 48 °C
